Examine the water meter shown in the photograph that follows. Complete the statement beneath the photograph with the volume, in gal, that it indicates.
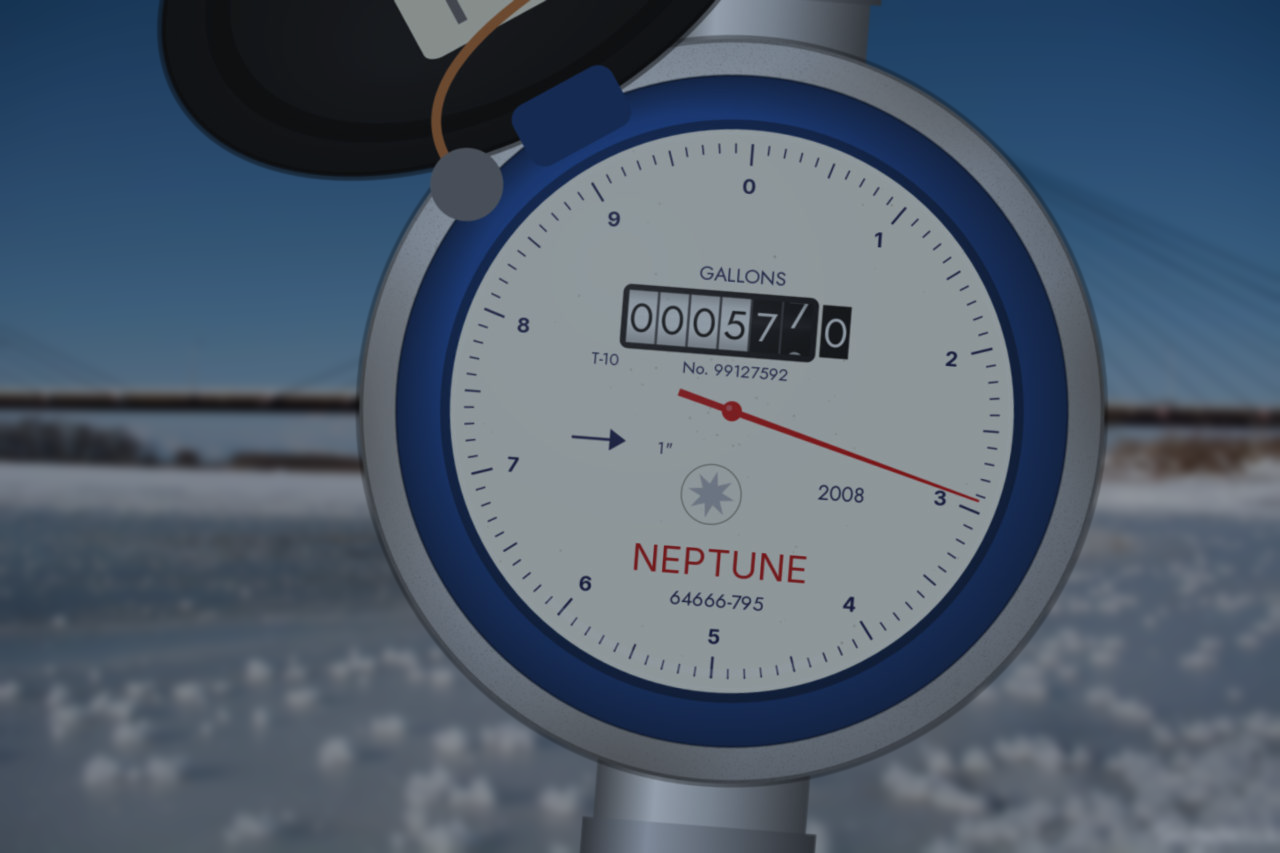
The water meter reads 5772.9 gal
